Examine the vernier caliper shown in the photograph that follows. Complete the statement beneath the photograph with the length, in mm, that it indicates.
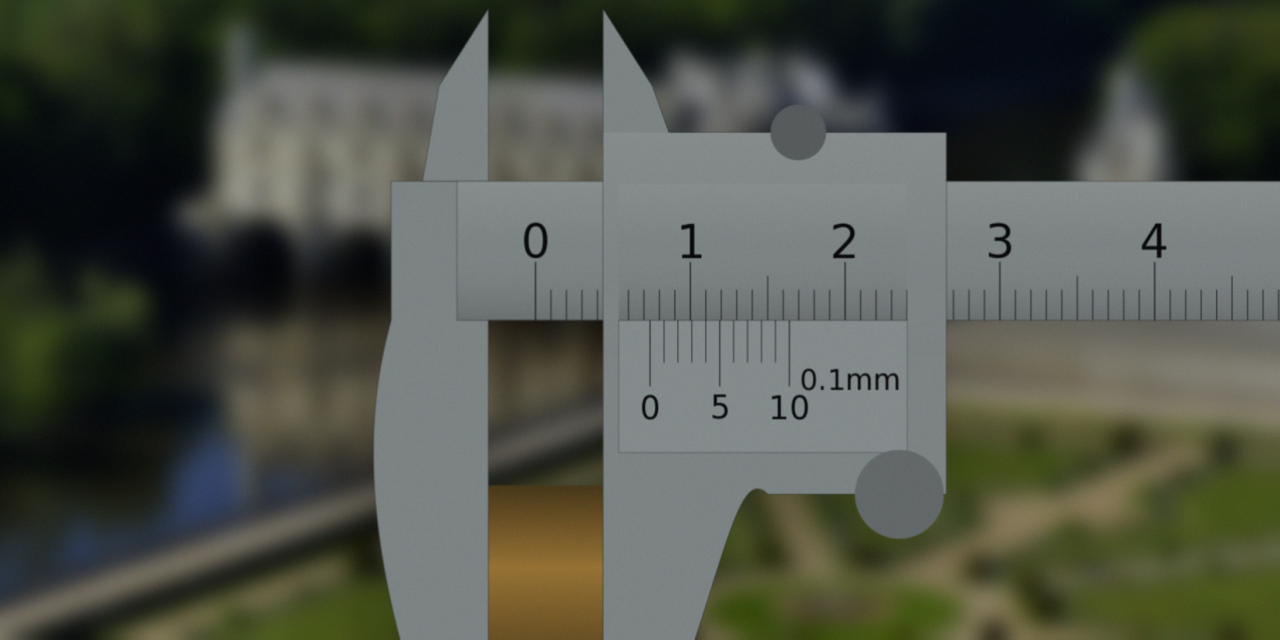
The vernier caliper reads 7.4 mm
